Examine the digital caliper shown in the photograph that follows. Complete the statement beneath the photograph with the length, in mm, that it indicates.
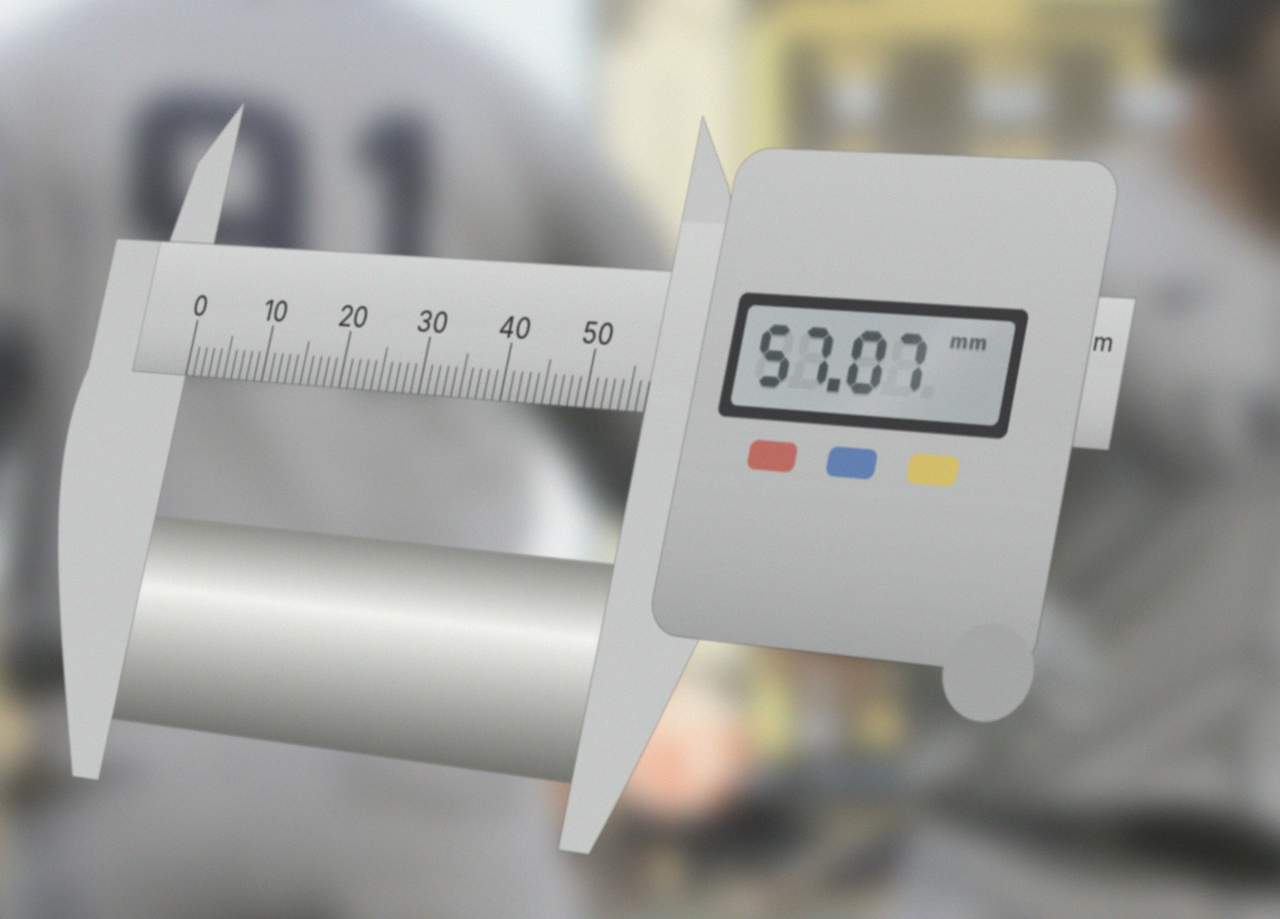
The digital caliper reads 57.07 mm
